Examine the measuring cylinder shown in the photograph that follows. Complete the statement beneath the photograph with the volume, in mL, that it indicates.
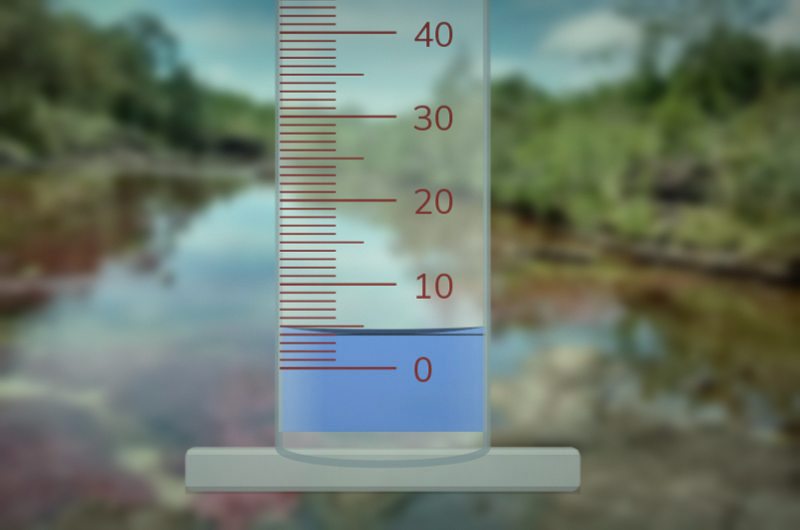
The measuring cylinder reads 4 mL
